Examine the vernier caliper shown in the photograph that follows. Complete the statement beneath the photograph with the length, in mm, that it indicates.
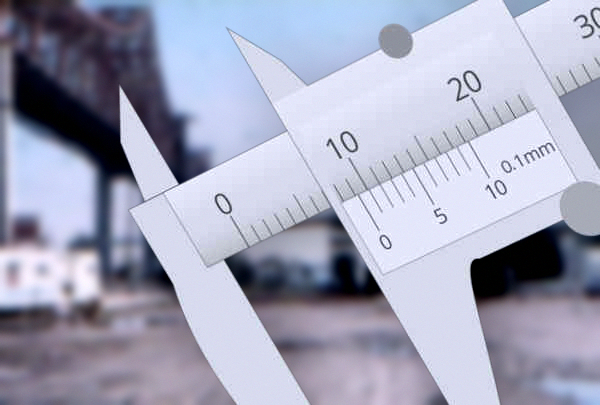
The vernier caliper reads 9.2 mm
